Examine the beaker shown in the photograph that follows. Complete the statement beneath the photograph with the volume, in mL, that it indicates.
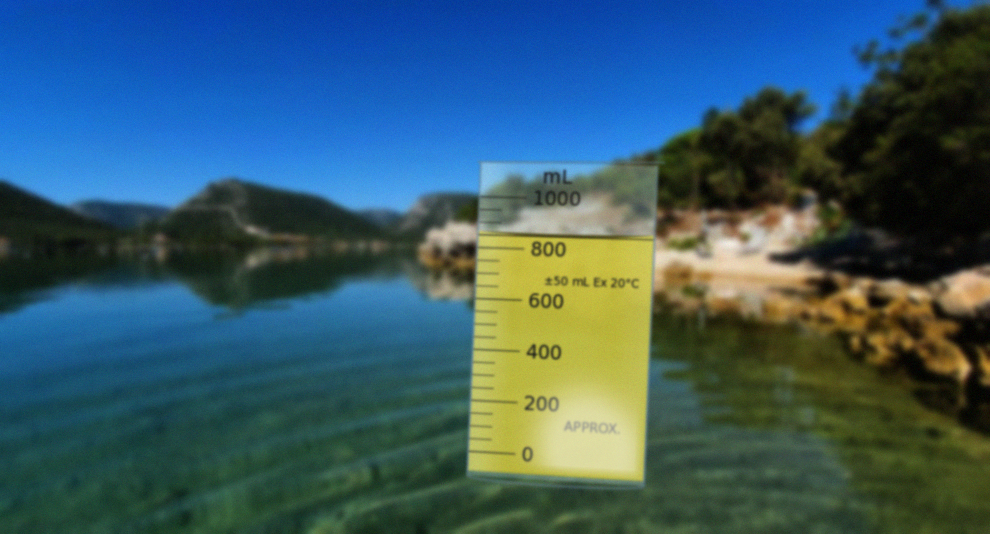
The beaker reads 850 mL
